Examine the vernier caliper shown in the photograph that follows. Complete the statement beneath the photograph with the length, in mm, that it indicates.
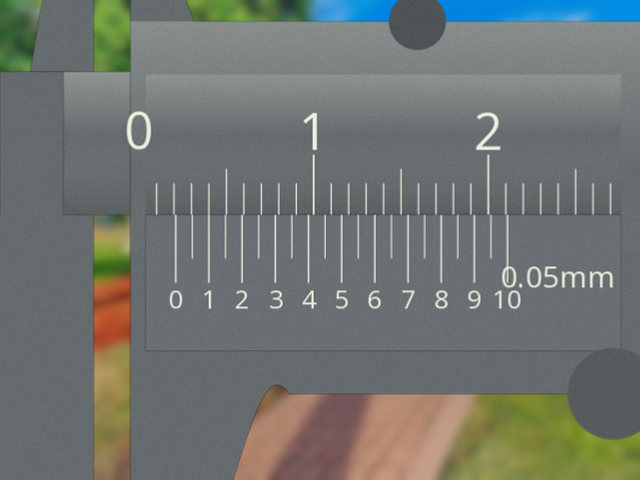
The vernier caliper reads 2.1 mm
